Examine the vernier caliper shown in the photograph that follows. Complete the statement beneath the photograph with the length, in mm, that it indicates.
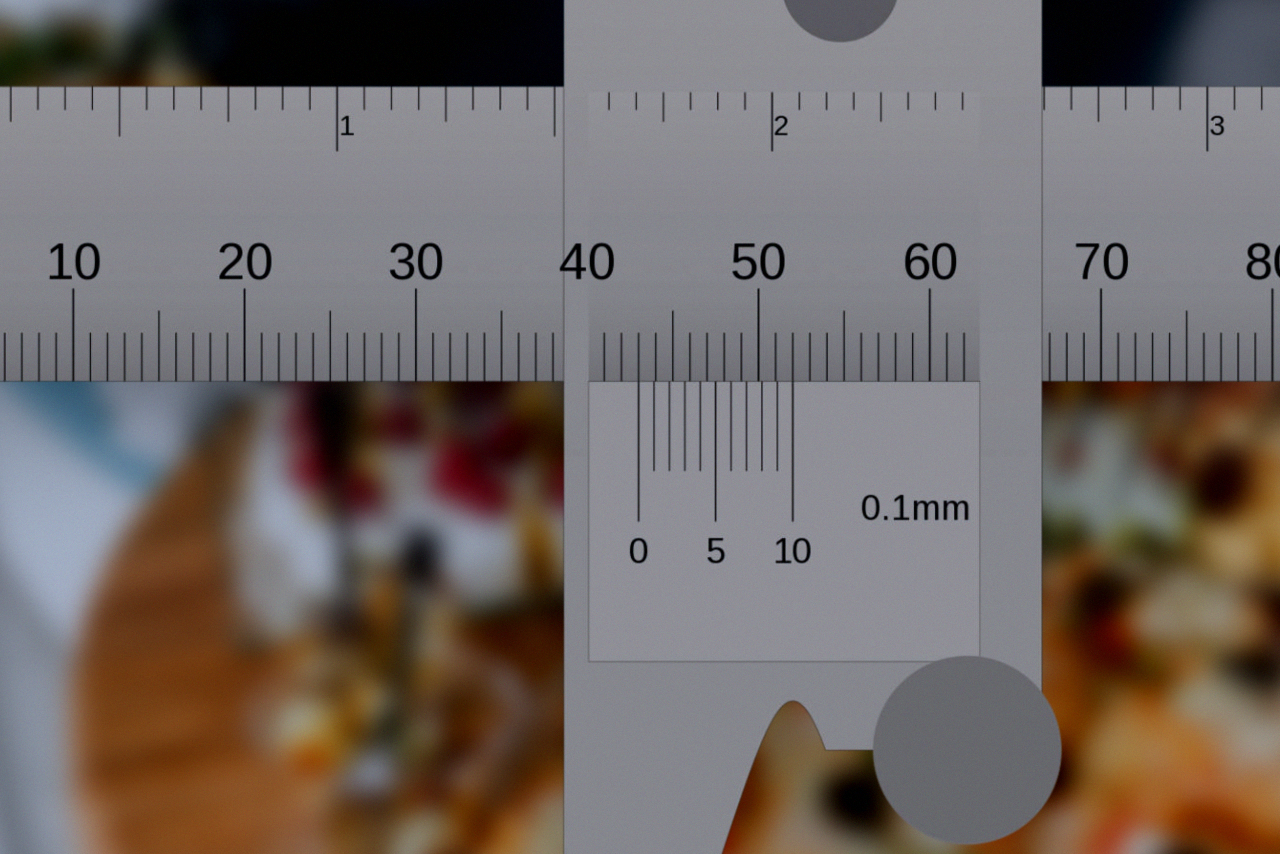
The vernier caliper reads 43.0 mm
